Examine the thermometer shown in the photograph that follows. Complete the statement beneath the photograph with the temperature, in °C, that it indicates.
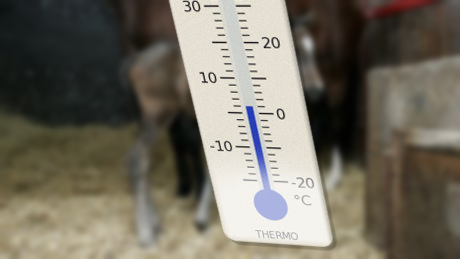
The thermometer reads 2 °C
